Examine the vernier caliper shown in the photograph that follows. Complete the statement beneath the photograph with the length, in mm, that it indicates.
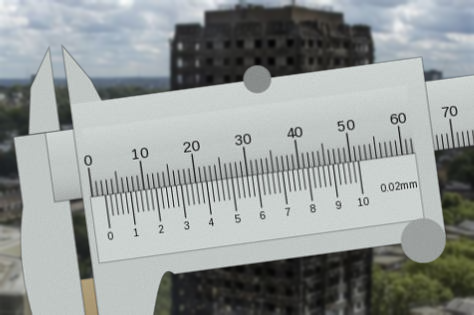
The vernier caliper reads 2.5 mm
